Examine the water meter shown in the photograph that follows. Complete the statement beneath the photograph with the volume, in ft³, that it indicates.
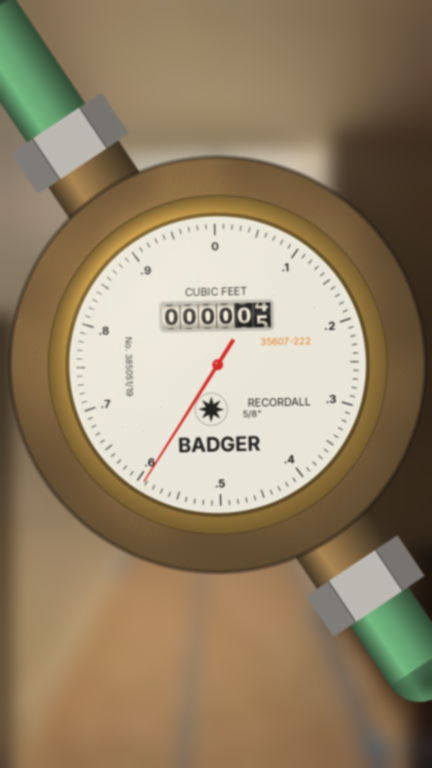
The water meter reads 4.59 ft³
